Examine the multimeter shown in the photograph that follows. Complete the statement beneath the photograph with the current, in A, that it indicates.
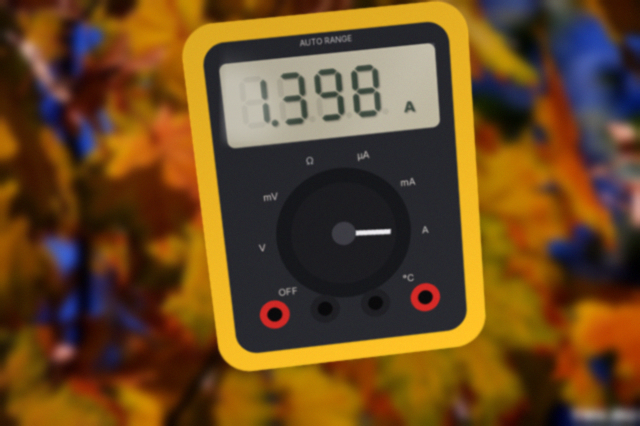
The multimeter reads 1.398 A
